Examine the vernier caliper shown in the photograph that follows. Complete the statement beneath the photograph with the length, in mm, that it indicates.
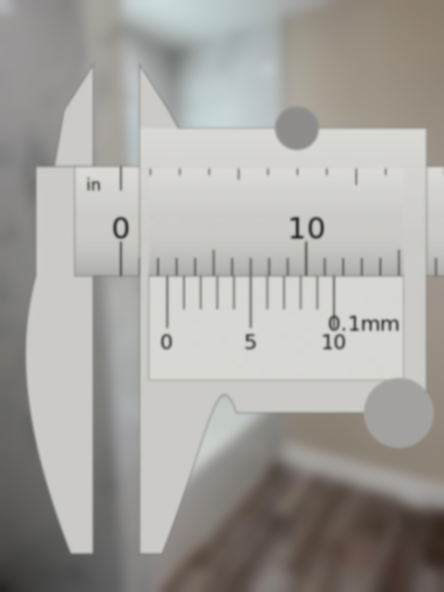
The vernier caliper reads 2.5 mm
